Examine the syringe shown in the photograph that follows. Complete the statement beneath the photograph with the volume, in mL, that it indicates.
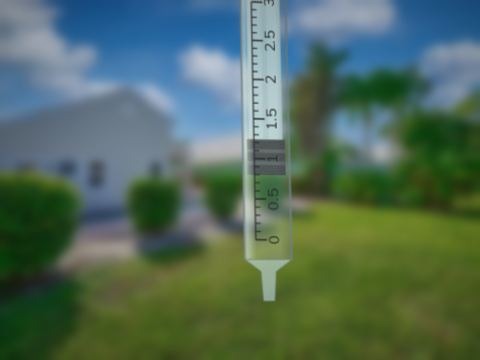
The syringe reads 0.8 mL
